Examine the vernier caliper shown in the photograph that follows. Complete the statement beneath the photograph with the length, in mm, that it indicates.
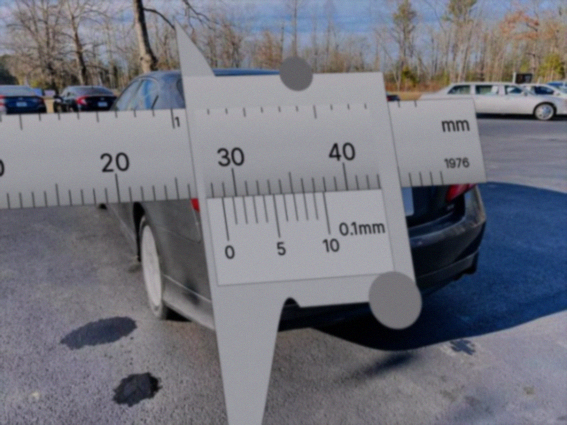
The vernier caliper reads 28.8 mm
